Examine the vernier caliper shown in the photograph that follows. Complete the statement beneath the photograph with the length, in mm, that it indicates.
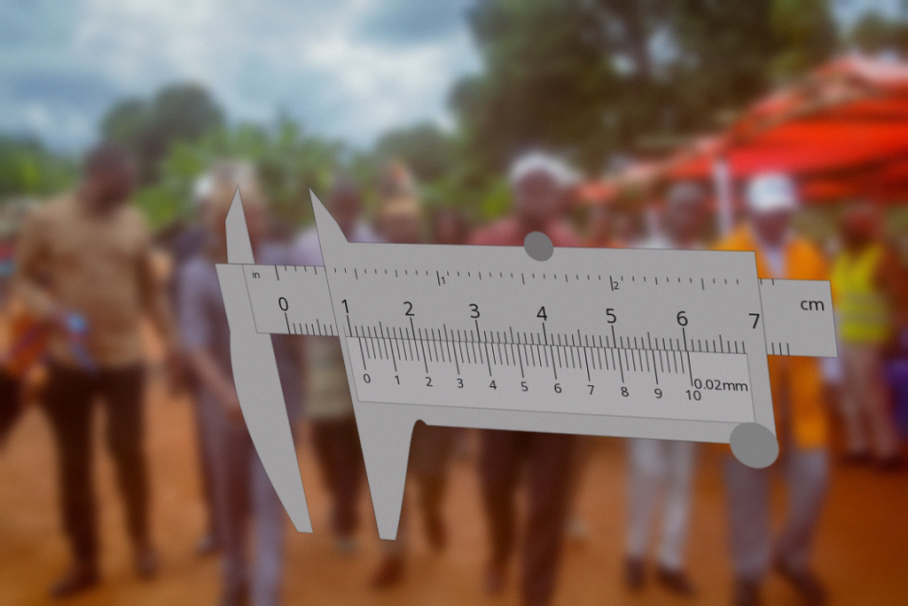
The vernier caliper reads 11.2 mm
